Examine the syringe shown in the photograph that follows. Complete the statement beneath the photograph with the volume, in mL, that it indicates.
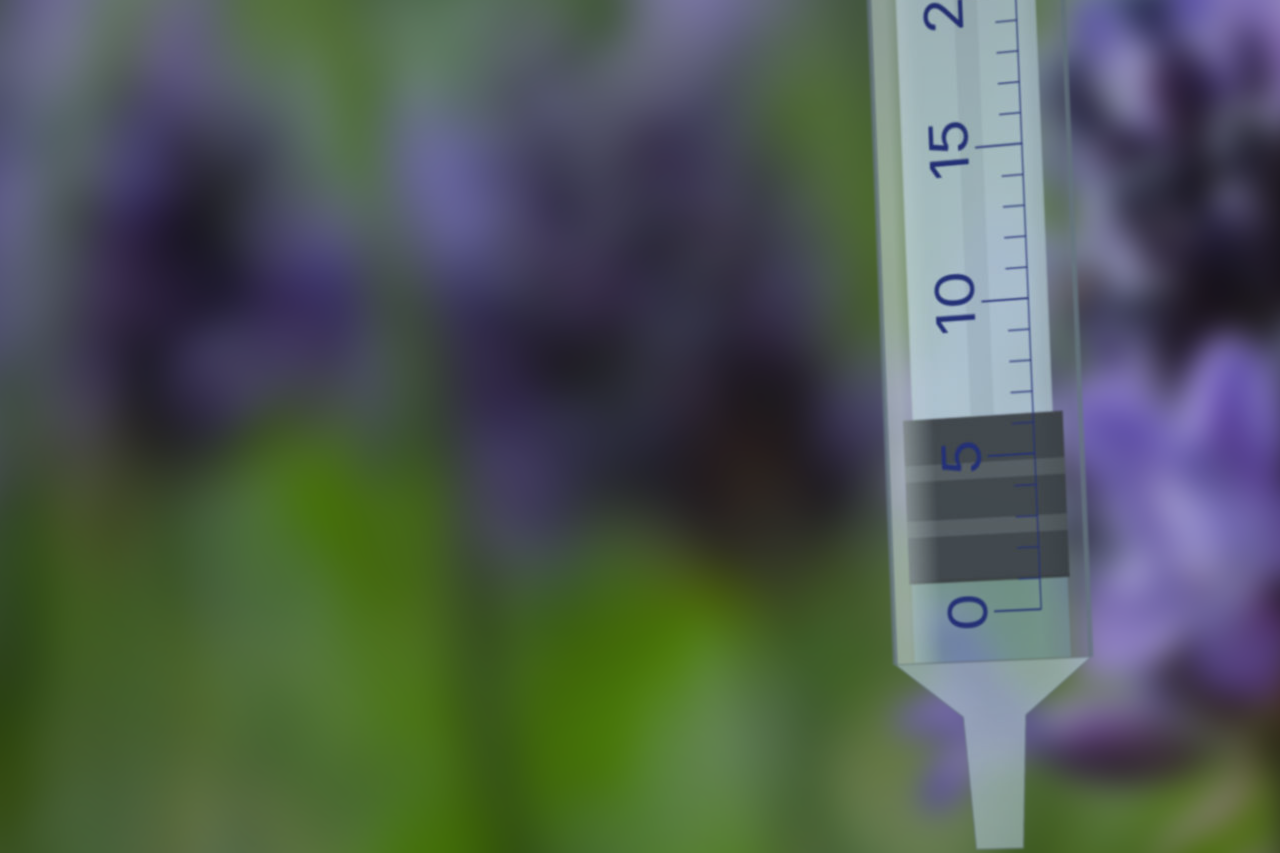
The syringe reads 1 mL
